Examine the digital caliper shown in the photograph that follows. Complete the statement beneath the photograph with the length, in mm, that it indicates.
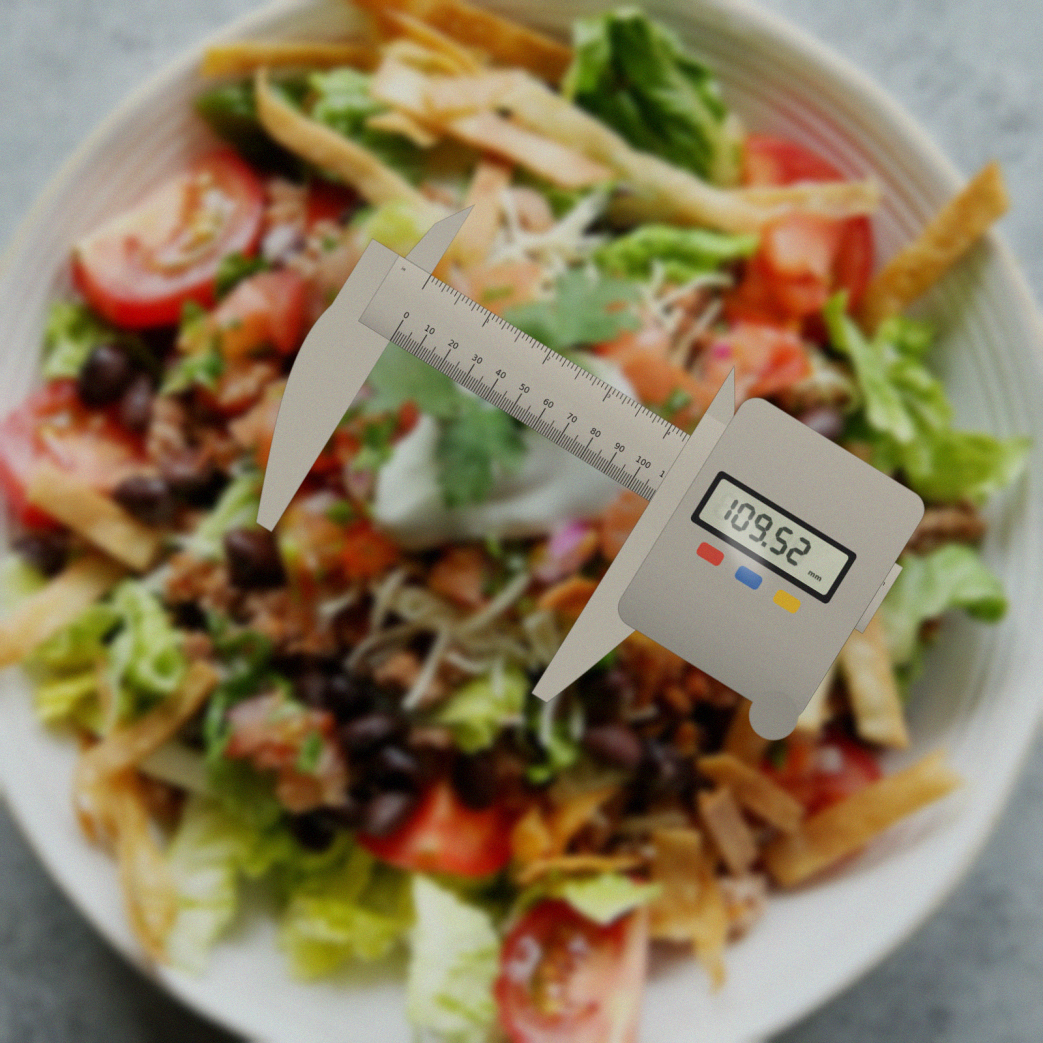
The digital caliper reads 109.52 mm
